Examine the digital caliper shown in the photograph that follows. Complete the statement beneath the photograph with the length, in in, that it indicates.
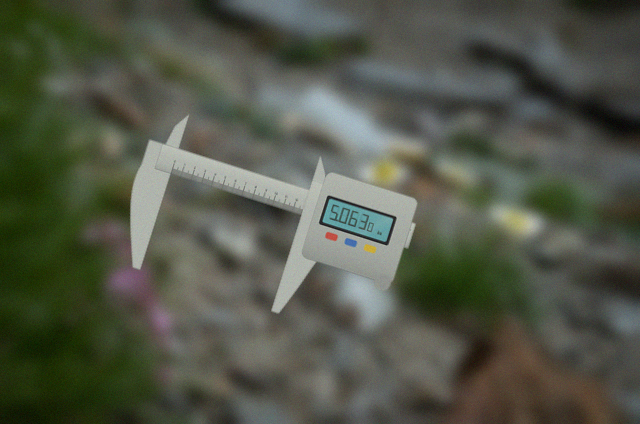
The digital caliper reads 5.0630 in
